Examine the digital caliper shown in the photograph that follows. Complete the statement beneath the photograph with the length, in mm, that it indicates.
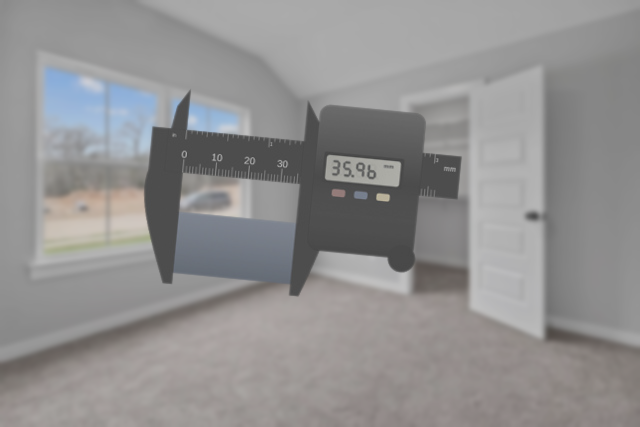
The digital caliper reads 35.96 mm
